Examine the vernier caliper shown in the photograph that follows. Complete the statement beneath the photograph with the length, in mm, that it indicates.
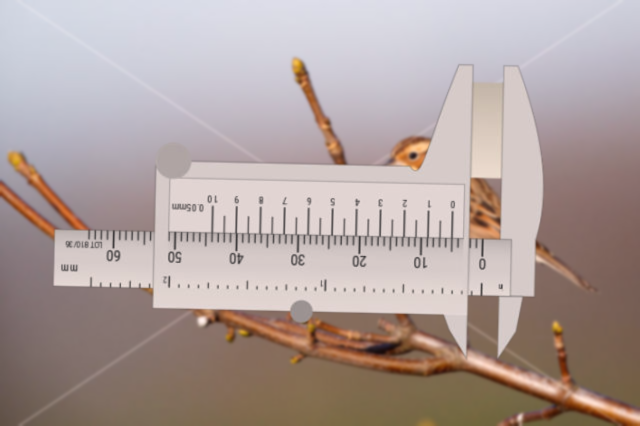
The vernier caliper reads 5.0 mm
